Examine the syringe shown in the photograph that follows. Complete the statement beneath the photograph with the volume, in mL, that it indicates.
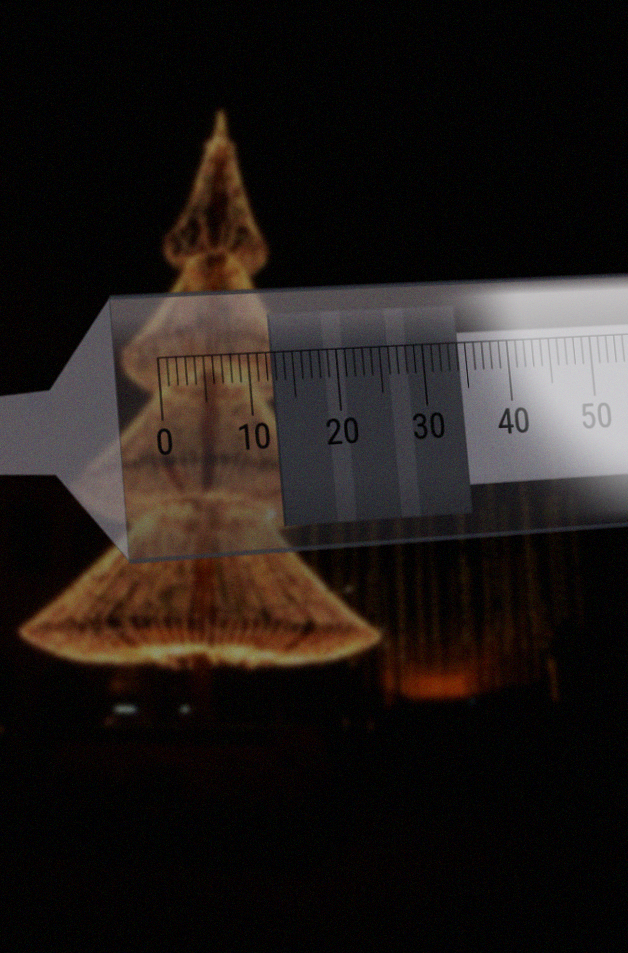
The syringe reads 12.5 mL
